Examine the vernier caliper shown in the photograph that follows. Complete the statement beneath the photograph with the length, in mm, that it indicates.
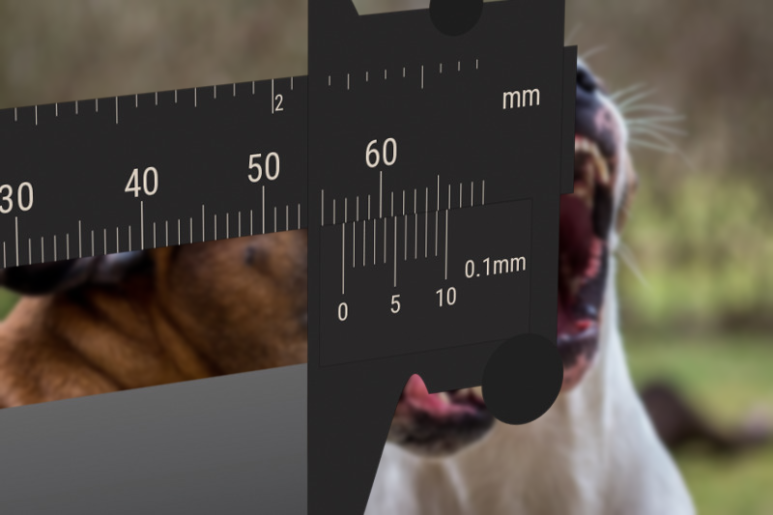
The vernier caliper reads 56.8 mm
